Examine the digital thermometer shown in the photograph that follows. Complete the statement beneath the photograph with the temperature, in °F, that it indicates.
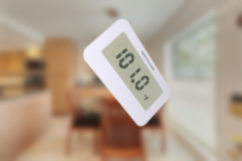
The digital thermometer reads 101.0 °F
